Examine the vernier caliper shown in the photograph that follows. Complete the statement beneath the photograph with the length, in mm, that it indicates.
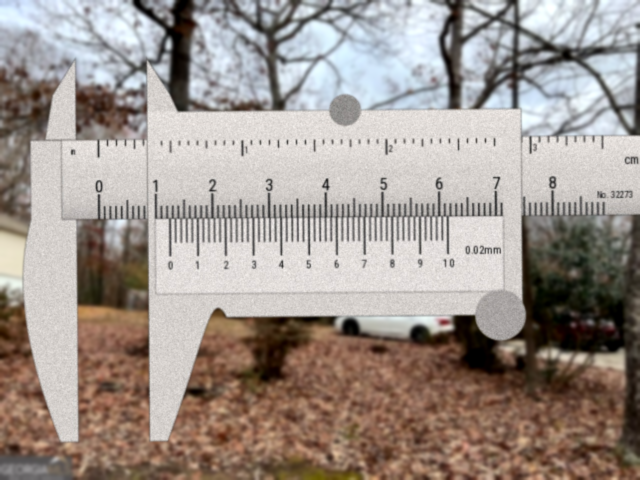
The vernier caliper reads 12.5 mm
